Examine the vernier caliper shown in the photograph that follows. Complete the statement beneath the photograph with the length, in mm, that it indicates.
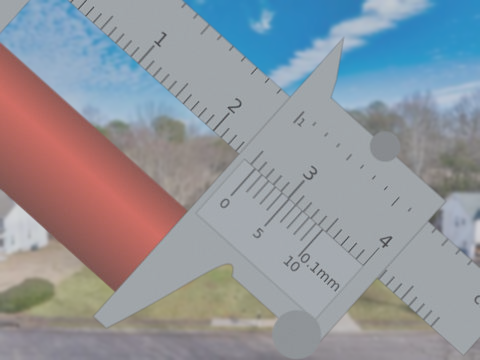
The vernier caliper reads 25.6 mm
